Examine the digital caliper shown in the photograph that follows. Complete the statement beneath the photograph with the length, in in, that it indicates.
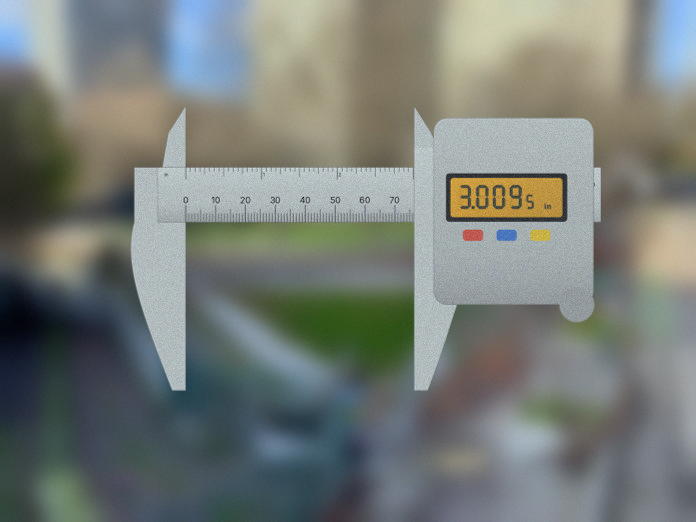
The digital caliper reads 3.0095 in
